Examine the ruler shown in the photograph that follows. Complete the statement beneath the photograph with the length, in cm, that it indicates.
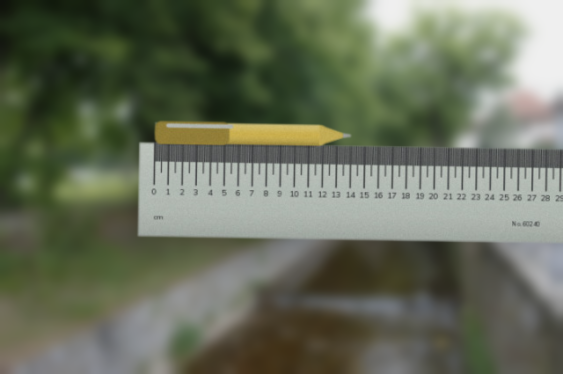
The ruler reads 14 cm
